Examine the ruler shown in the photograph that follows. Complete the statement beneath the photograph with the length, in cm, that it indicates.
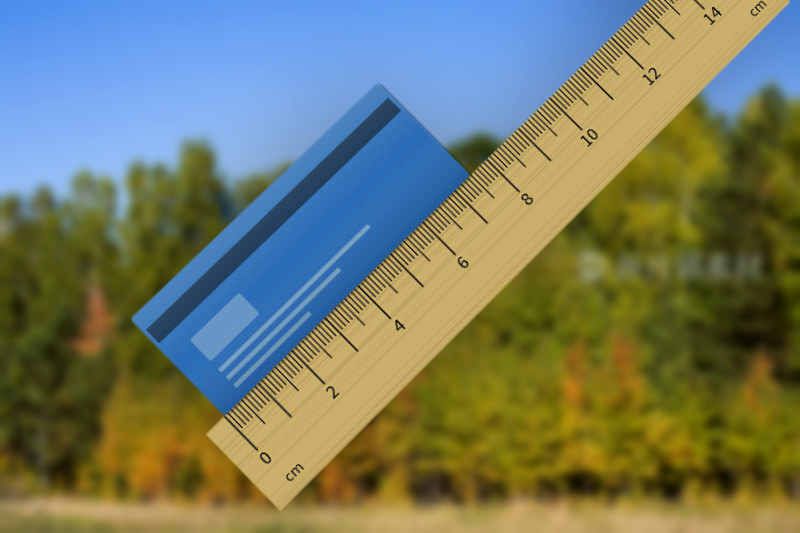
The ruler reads 7.5 cm
